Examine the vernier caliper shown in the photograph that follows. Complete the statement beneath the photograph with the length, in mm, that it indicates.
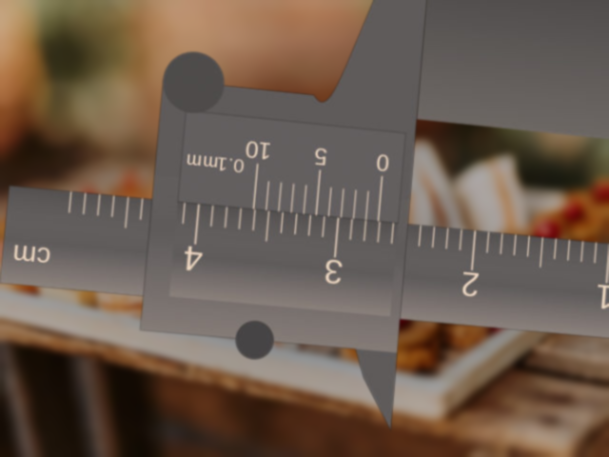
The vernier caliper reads 27.1 mm
